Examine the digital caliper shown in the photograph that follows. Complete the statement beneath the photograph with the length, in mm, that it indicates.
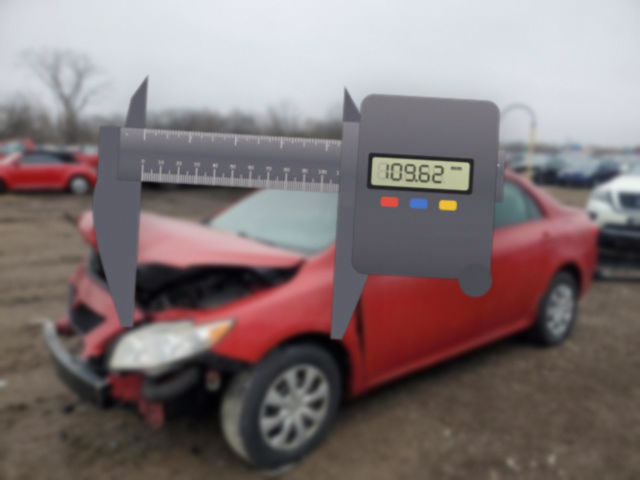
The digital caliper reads 109.62 mm
